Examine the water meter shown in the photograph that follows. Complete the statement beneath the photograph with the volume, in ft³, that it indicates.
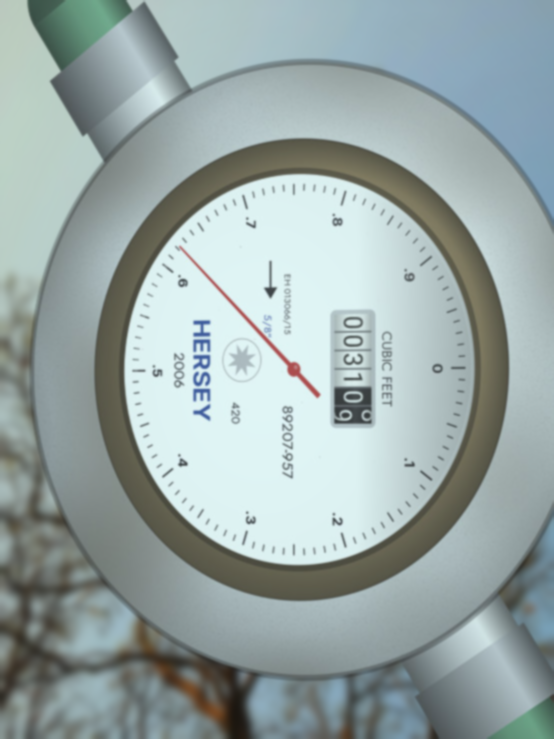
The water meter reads 3108.62 ft³
